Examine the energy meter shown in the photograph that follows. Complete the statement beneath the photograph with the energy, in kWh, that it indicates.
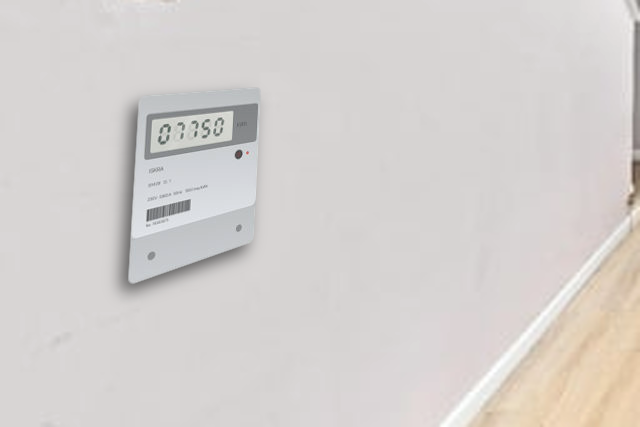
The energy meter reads 7750 kWh
